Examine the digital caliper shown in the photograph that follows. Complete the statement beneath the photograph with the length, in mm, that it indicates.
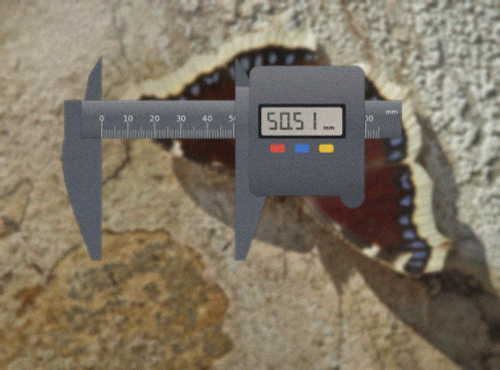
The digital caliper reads 50.51 mm
